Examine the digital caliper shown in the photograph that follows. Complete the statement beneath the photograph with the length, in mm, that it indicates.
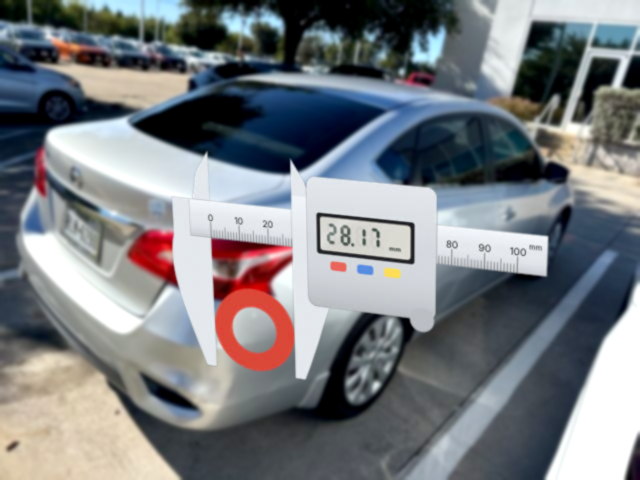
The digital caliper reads 28.17 mm
